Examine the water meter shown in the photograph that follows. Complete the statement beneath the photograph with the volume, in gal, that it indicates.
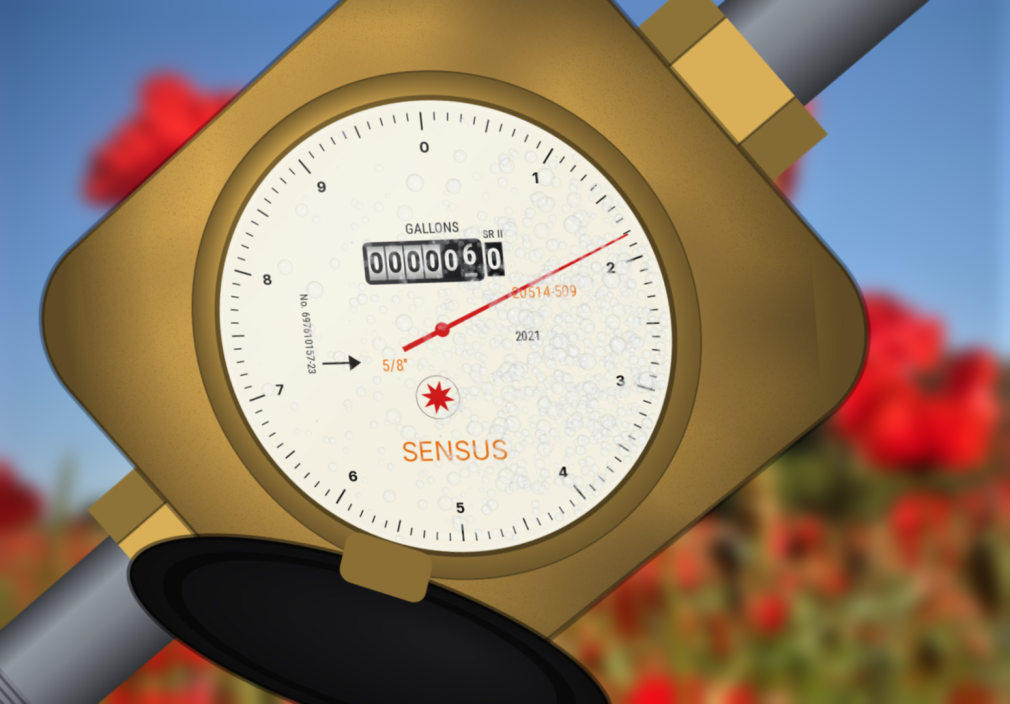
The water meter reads 61.8 gal
